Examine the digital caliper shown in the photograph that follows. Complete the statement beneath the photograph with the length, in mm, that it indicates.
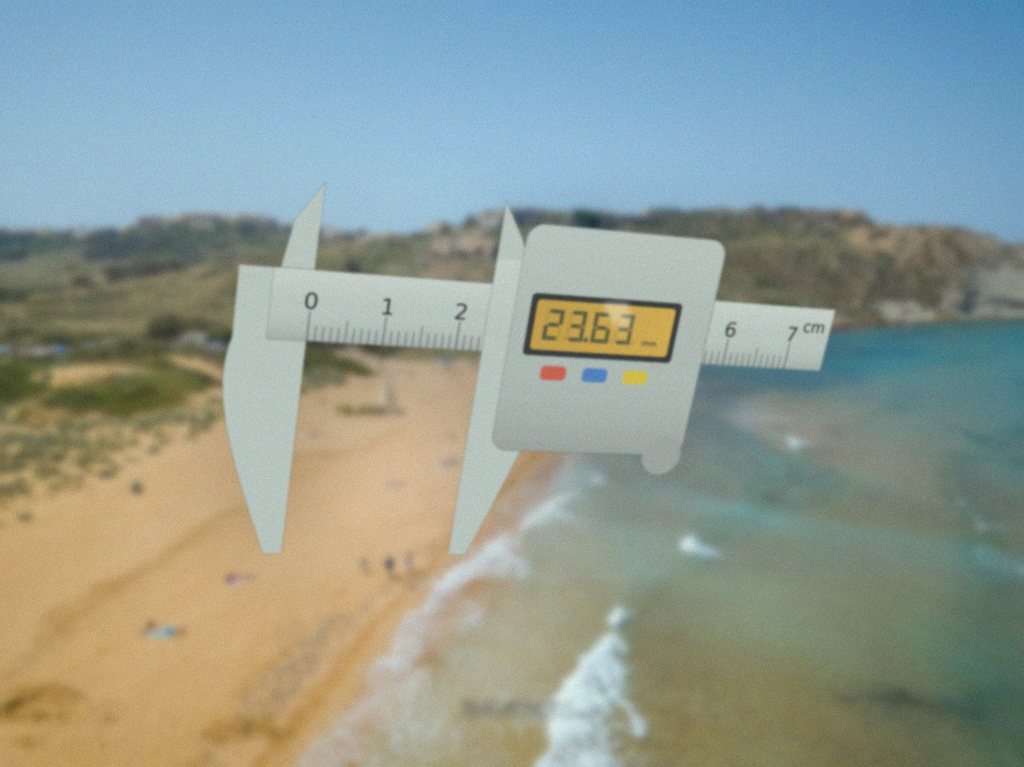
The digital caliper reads 23.63 mm
